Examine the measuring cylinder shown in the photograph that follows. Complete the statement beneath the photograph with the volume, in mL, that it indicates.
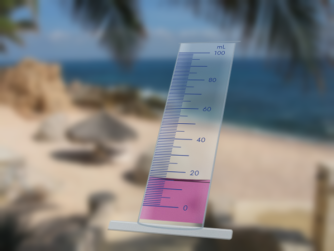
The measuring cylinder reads 15 mL
